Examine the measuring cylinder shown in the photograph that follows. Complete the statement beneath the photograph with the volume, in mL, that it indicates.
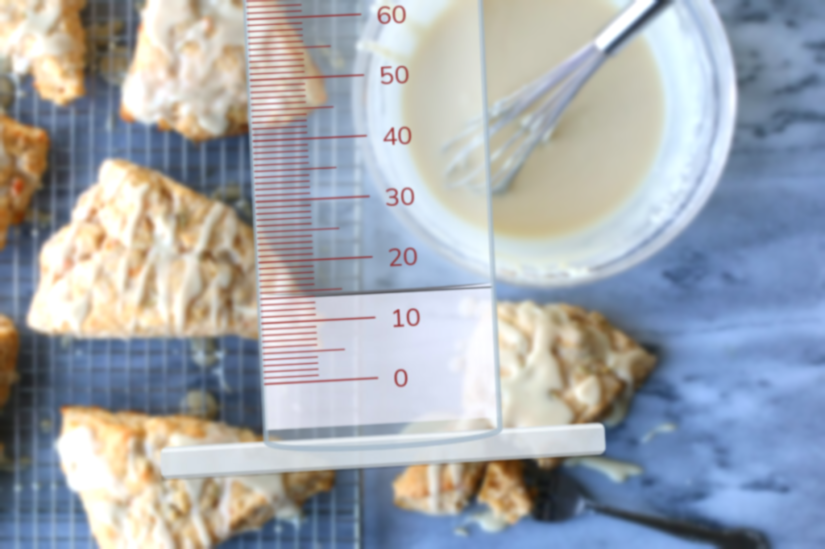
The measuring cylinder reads 14 mL
